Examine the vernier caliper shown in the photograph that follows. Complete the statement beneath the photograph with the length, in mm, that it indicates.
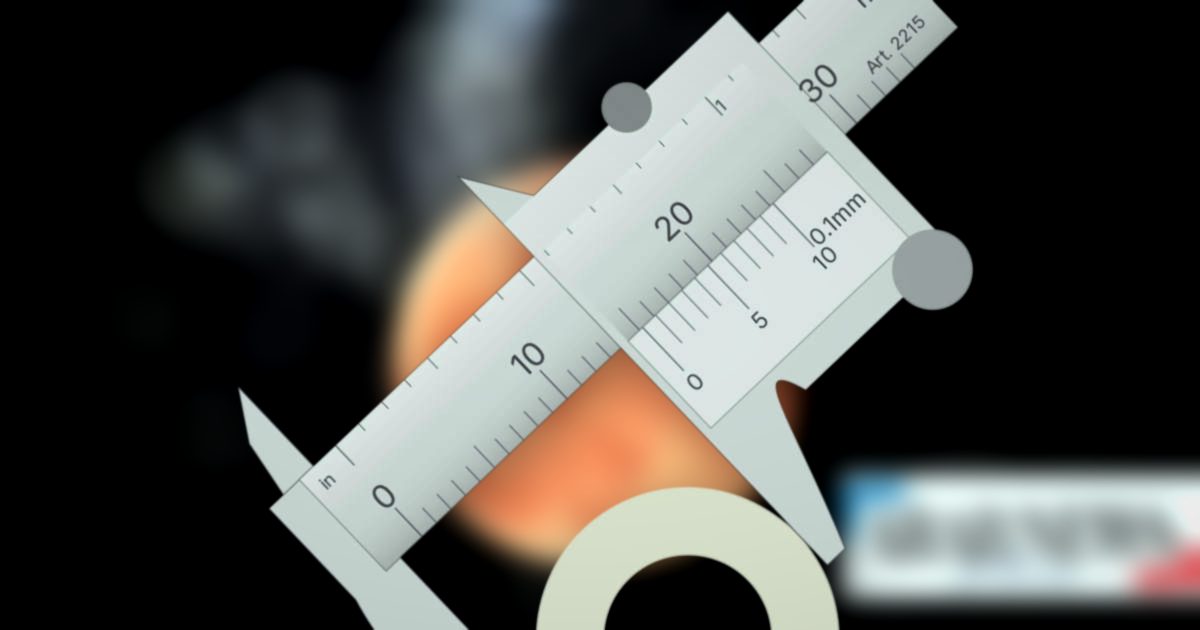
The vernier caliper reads 15.2 mm
